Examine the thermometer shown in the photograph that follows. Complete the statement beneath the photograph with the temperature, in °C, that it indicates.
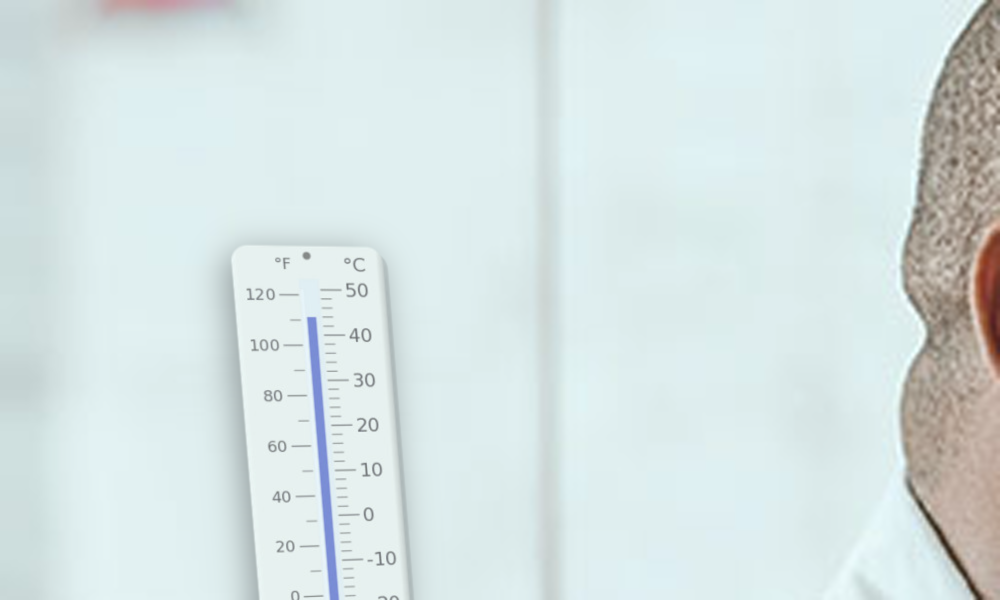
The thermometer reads 44 °C
